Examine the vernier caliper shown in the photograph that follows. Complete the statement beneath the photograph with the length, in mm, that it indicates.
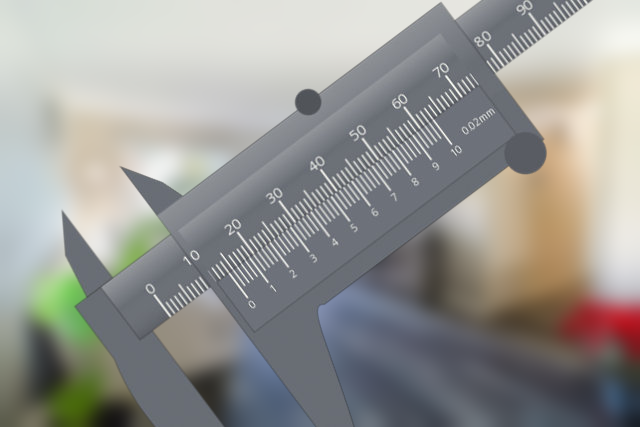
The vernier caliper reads 14.0 mm
